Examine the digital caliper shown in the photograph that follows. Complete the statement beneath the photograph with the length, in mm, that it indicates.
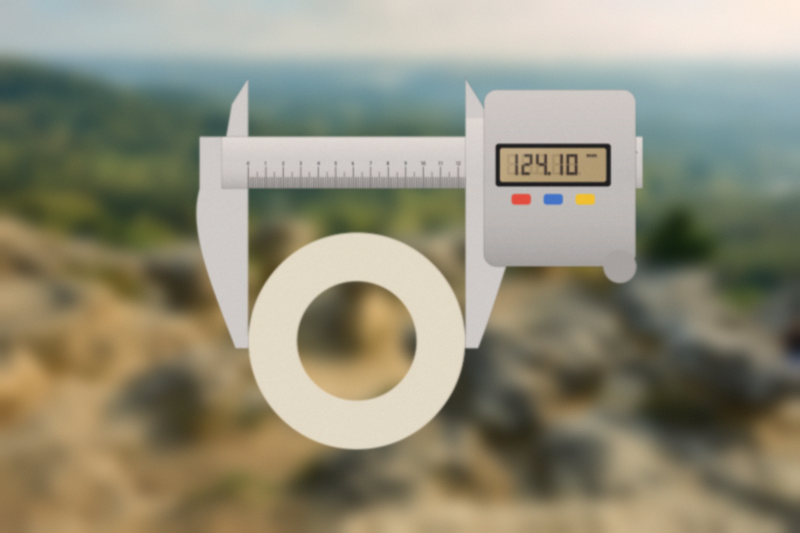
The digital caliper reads 124.10 mm
